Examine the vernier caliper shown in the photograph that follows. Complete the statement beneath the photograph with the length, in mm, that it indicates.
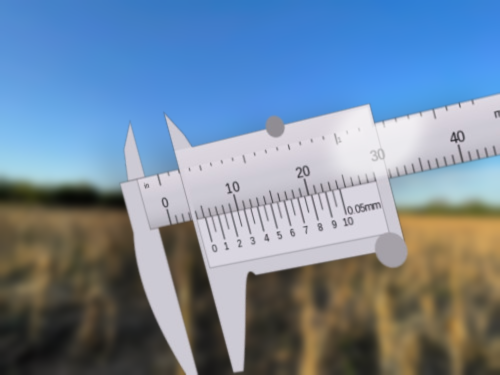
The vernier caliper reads 5.2 mm
